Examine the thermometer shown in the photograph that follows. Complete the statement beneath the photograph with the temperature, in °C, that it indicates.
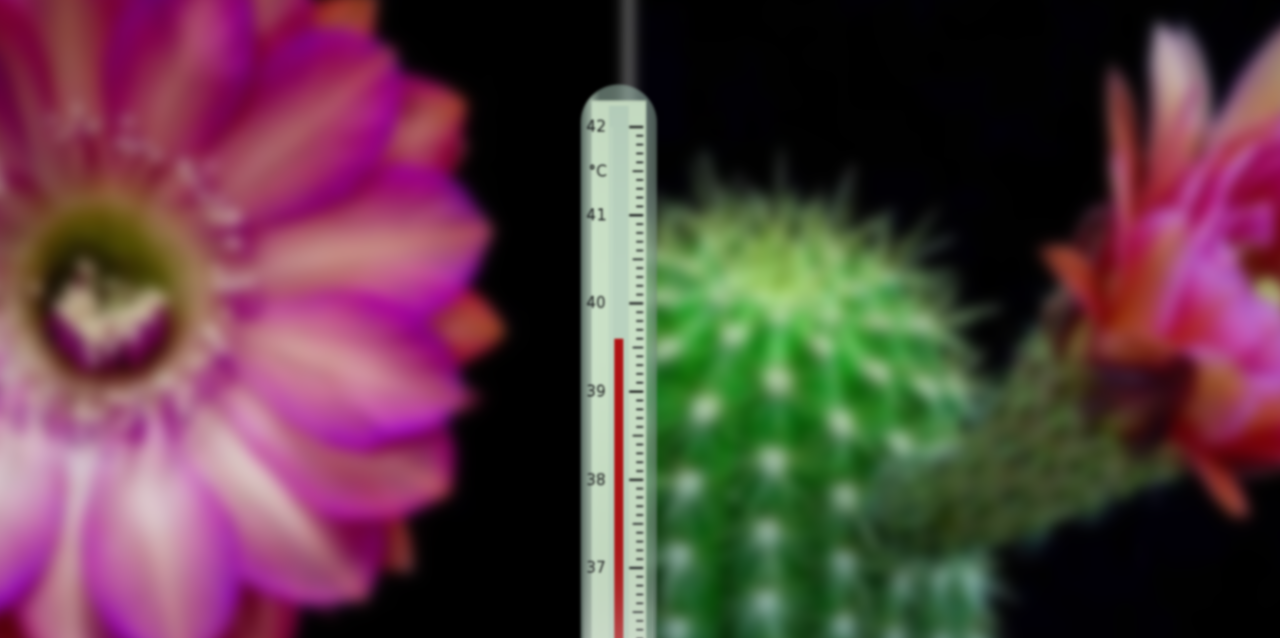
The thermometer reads 39.6 °C
